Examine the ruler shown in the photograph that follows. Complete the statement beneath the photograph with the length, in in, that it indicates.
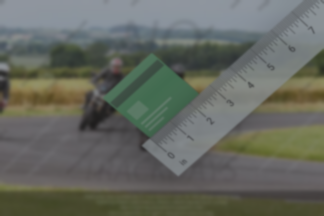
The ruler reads 2.5 in
